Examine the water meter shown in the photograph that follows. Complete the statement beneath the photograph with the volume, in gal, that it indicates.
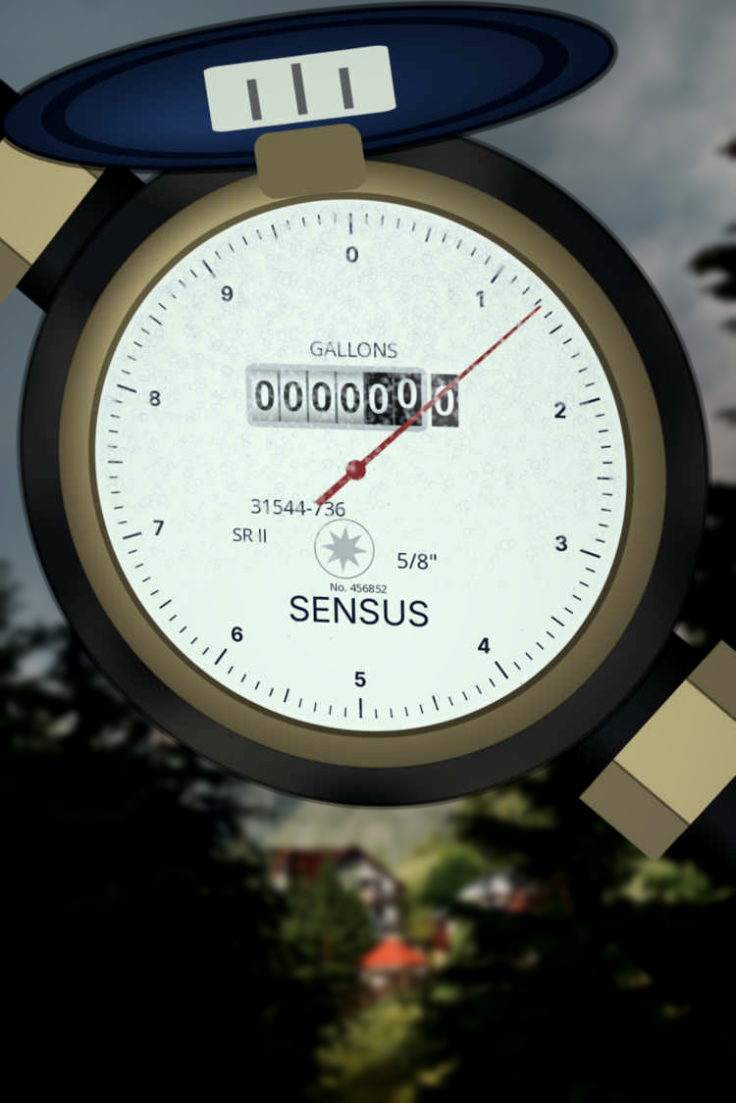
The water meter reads 1.3 gal
